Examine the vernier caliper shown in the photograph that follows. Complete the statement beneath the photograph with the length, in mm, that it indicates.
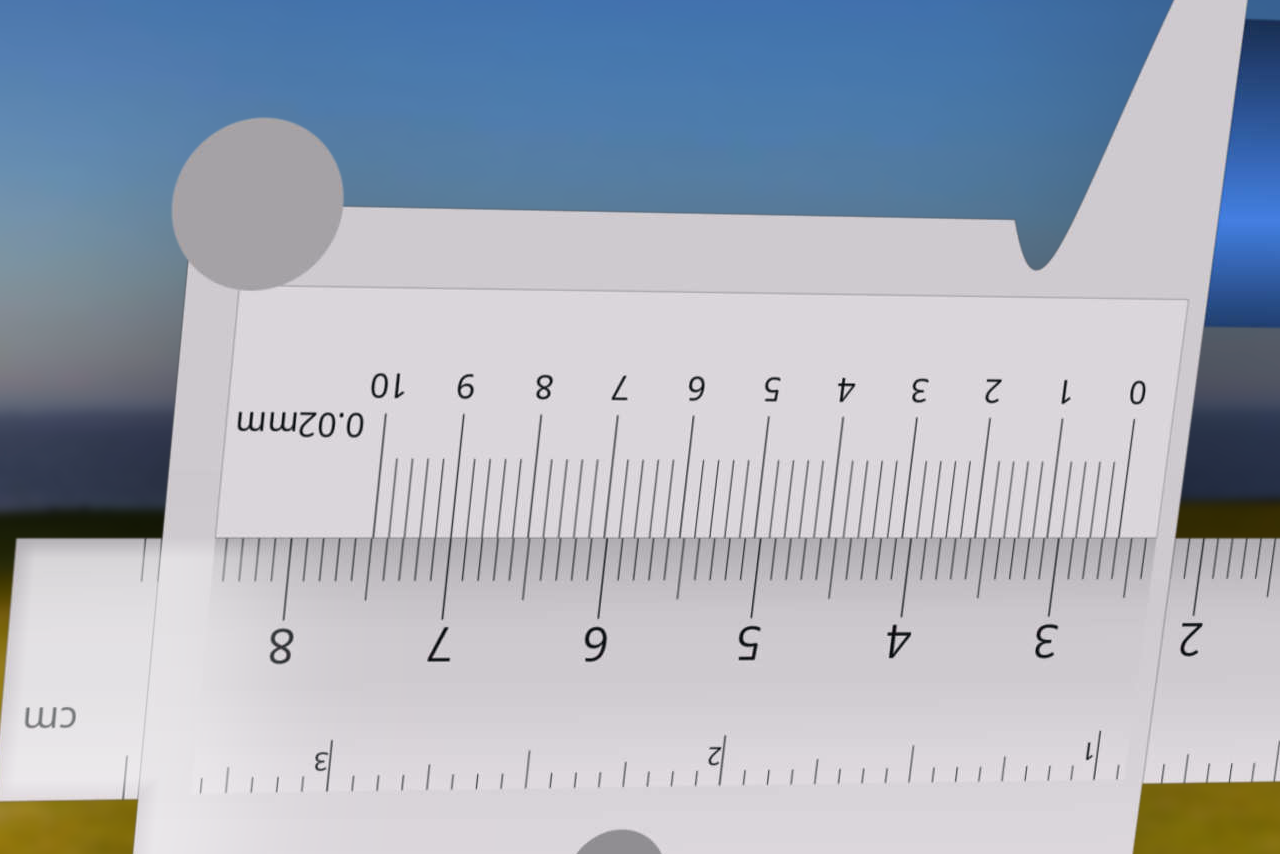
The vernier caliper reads 25.9 mm
